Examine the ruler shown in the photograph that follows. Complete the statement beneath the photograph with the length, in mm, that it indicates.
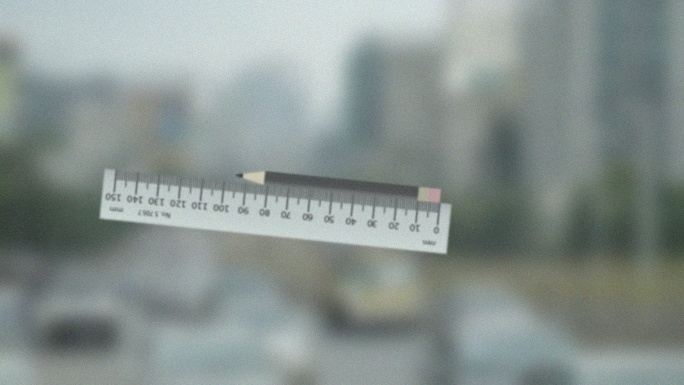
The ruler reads 95 mm
